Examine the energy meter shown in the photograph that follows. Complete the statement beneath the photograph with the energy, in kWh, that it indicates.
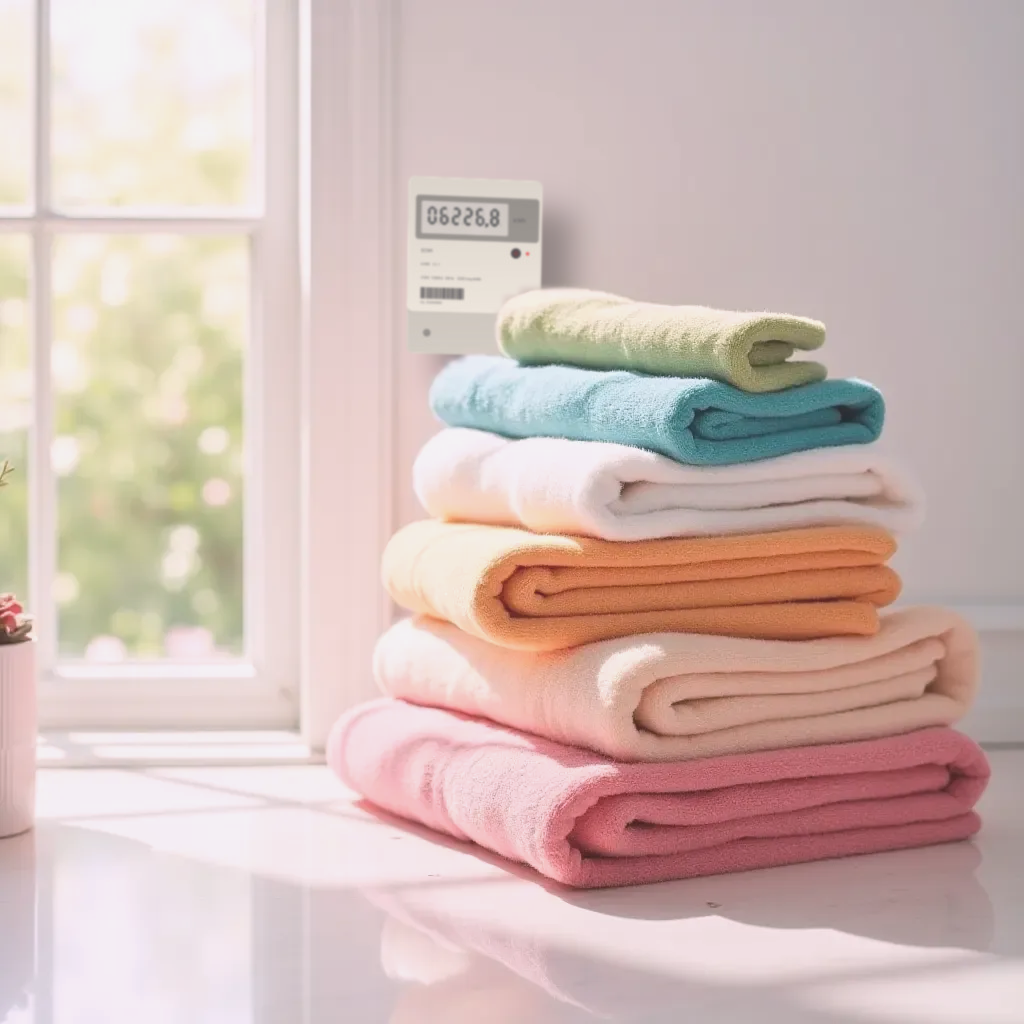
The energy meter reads 6226.8 kWh
